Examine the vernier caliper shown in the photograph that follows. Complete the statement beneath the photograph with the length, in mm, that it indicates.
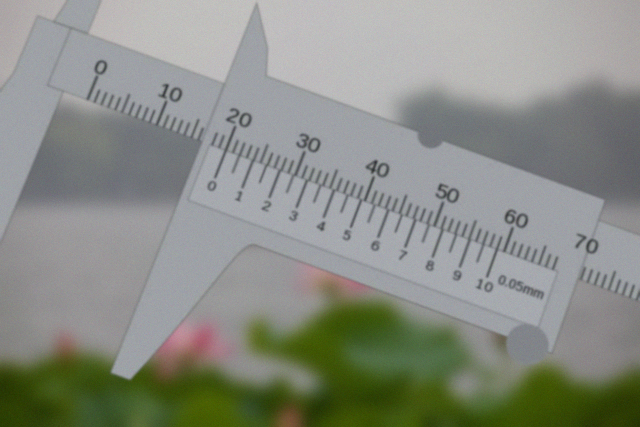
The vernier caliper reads 20.0 mm
